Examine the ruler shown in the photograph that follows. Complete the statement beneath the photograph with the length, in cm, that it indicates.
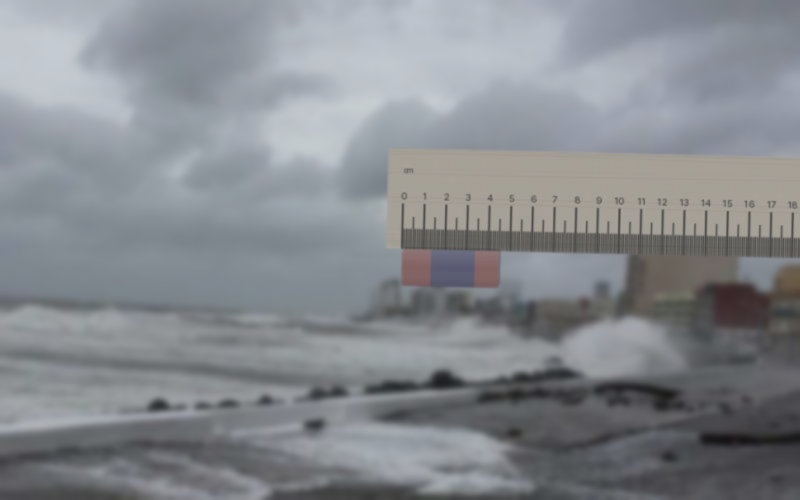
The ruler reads 4.5 cm
